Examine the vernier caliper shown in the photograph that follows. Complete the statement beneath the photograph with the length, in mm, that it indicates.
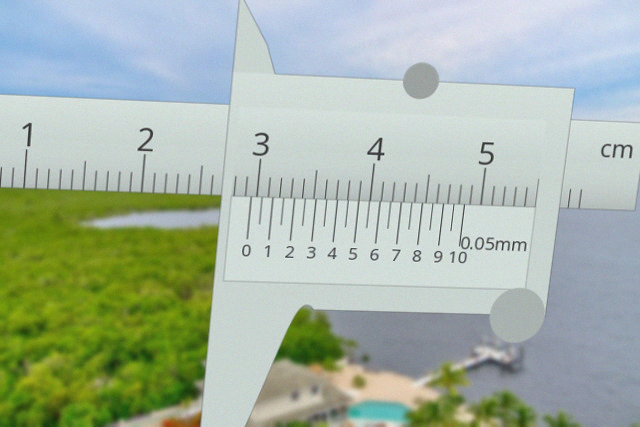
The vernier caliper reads 29.5 mm
